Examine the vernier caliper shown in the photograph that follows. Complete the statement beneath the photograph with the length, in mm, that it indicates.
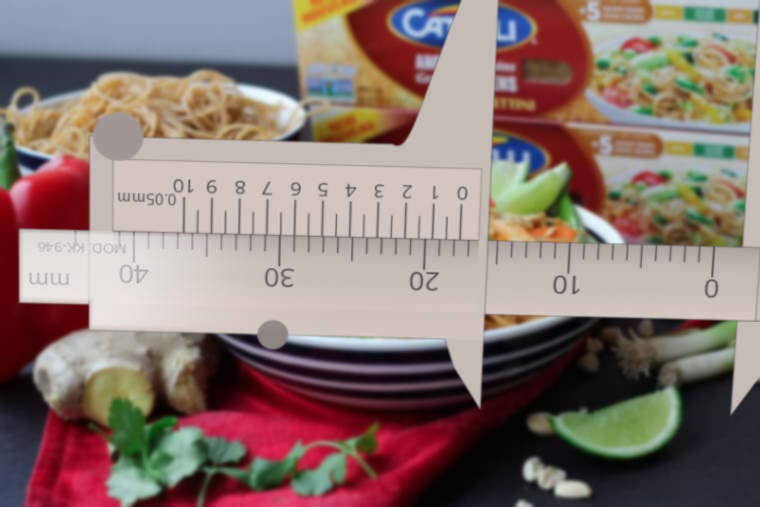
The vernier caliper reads 17.6 mm
